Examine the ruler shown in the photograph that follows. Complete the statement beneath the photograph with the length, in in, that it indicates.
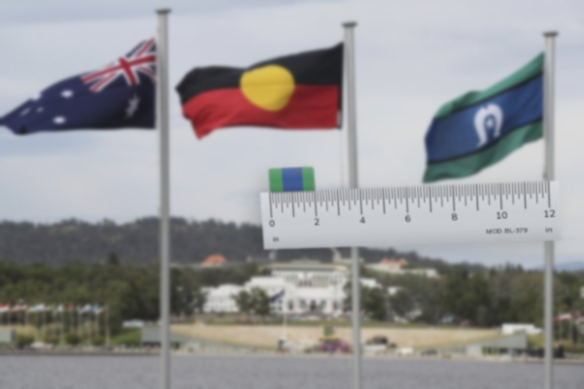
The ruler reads 2 in
